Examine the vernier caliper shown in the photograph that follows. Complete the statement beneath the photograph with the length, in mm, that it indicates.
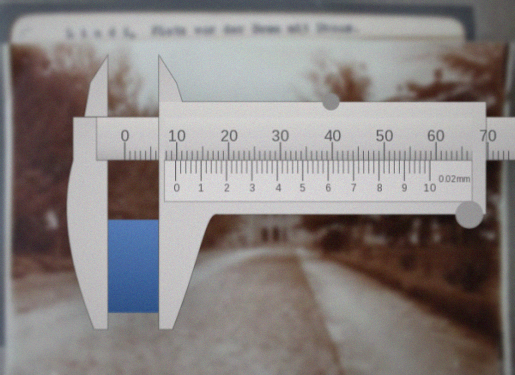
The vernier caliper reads 9.8 mm
